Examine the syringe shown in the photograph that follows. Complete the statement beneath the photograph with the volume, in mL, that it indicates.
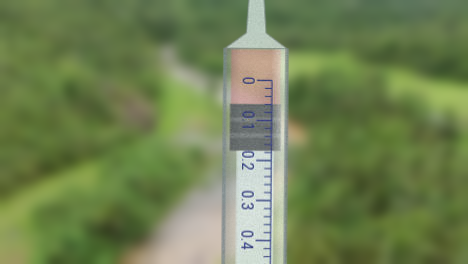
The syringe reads 0.06 mL
